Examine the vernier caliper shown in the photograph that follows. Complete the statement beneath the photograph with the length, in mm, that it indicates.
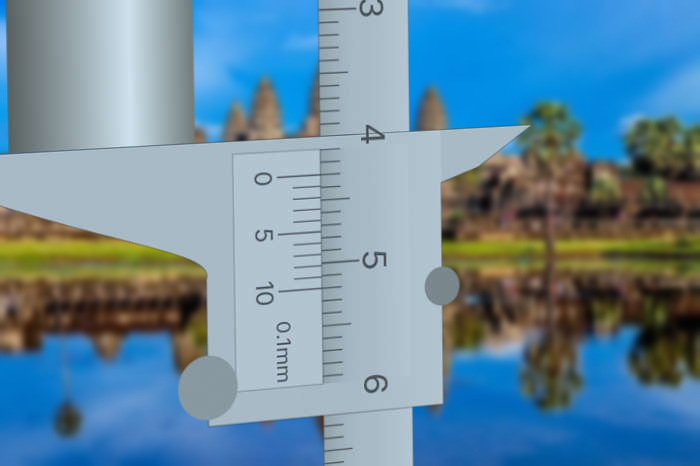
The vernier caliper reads 43.0 mm
